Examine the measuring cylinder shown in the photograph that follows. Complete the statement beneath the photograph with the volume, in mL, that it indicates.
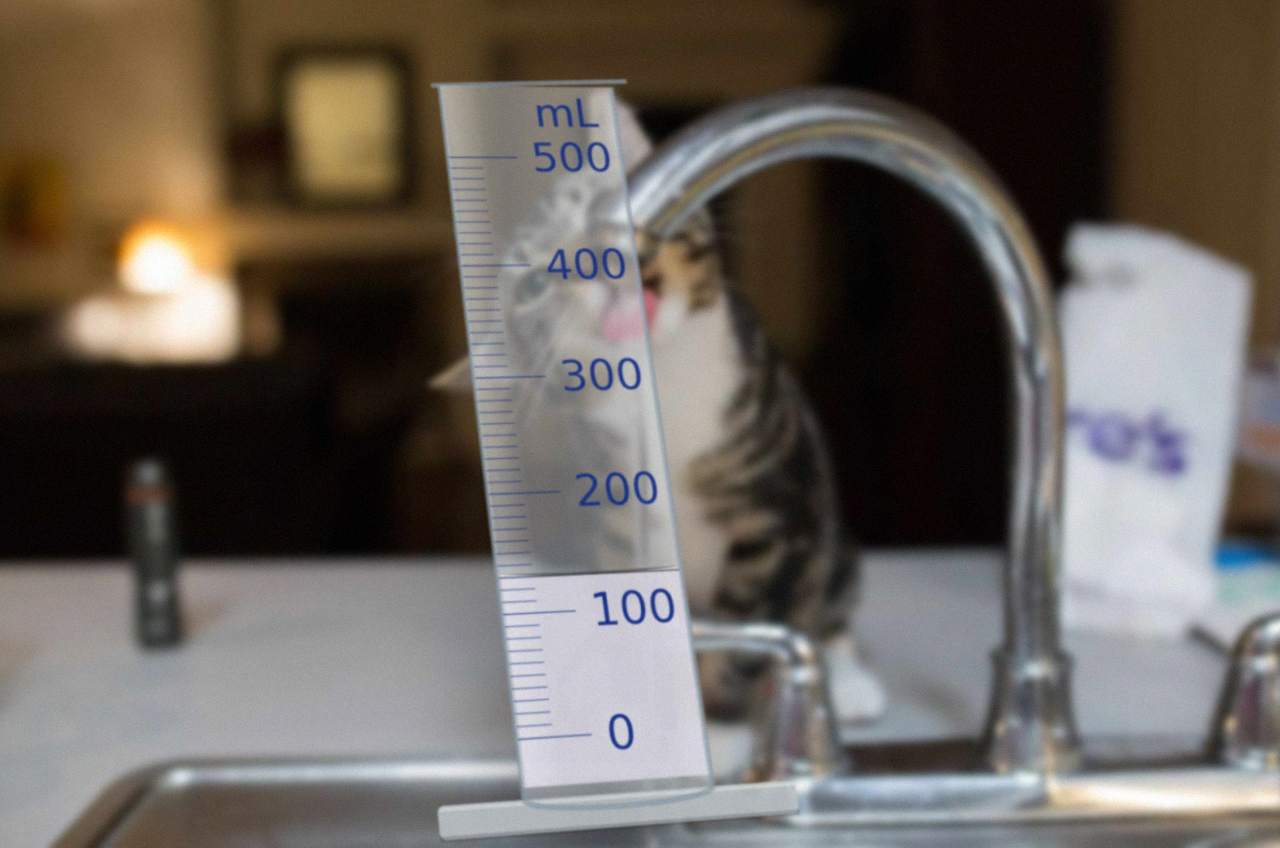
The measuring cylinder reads 130 mL
